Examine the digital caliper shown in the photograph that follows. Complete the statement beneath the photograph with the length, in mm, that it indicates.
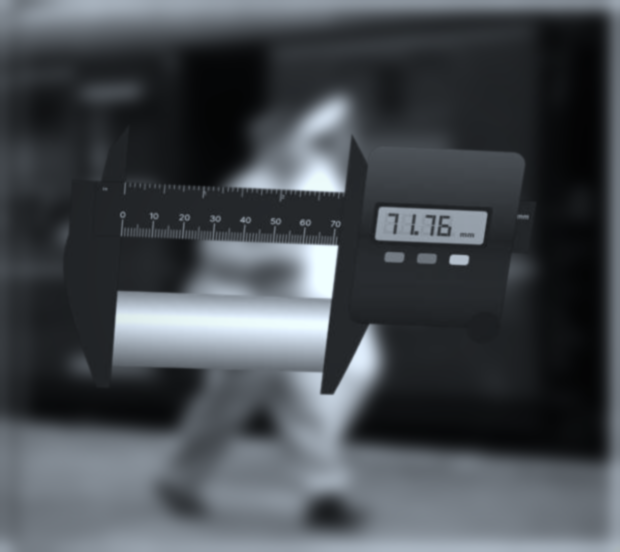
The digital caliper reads 71.76 mm
